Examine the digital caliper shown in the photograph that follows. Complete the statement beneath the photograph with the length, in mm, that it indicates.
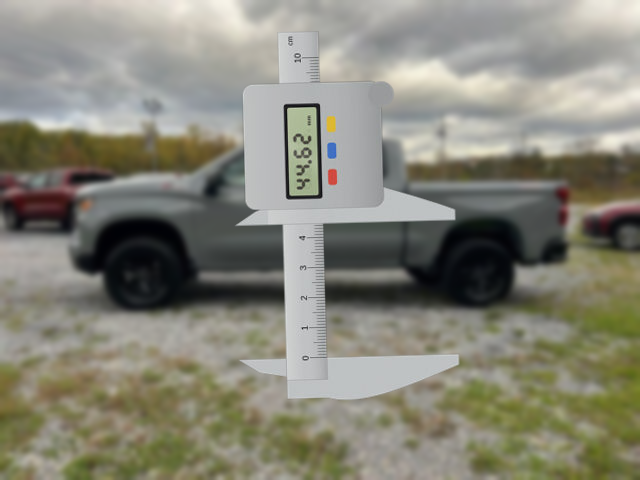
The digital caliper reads 44.62 mm
